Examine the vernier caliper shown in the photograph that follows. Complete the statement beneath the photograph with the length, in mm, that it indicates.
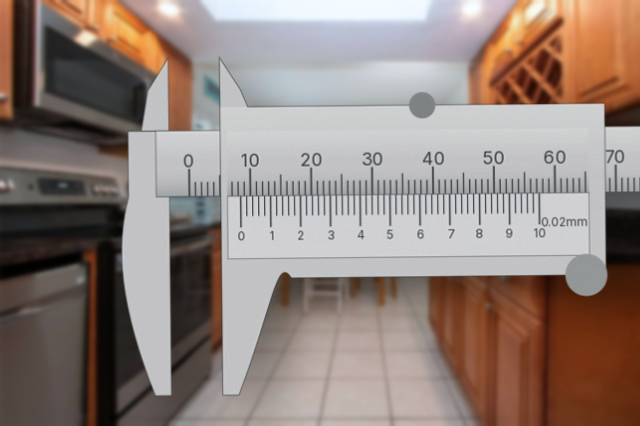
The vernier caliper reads 8.4 mm
